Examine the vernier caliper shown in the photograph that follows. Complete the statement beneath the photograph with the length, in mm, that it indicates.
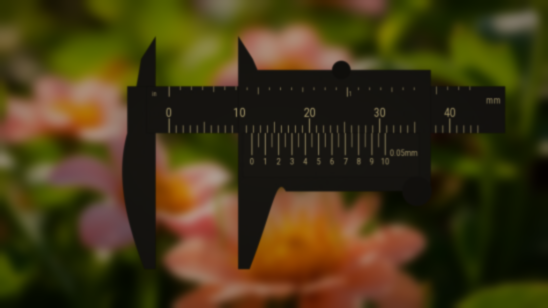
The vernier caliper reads 11.8 mm
